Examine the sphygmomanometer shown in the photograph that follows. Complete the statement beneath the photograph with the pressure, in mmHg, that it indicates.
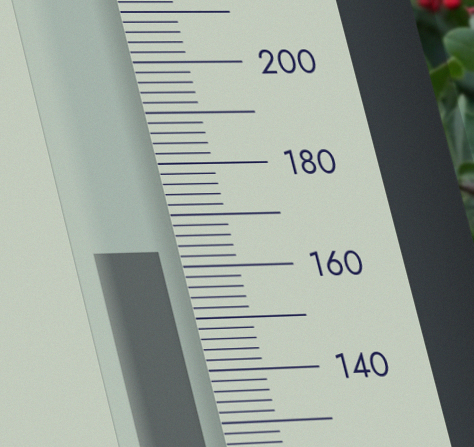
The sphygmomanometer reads 163 mmHg
